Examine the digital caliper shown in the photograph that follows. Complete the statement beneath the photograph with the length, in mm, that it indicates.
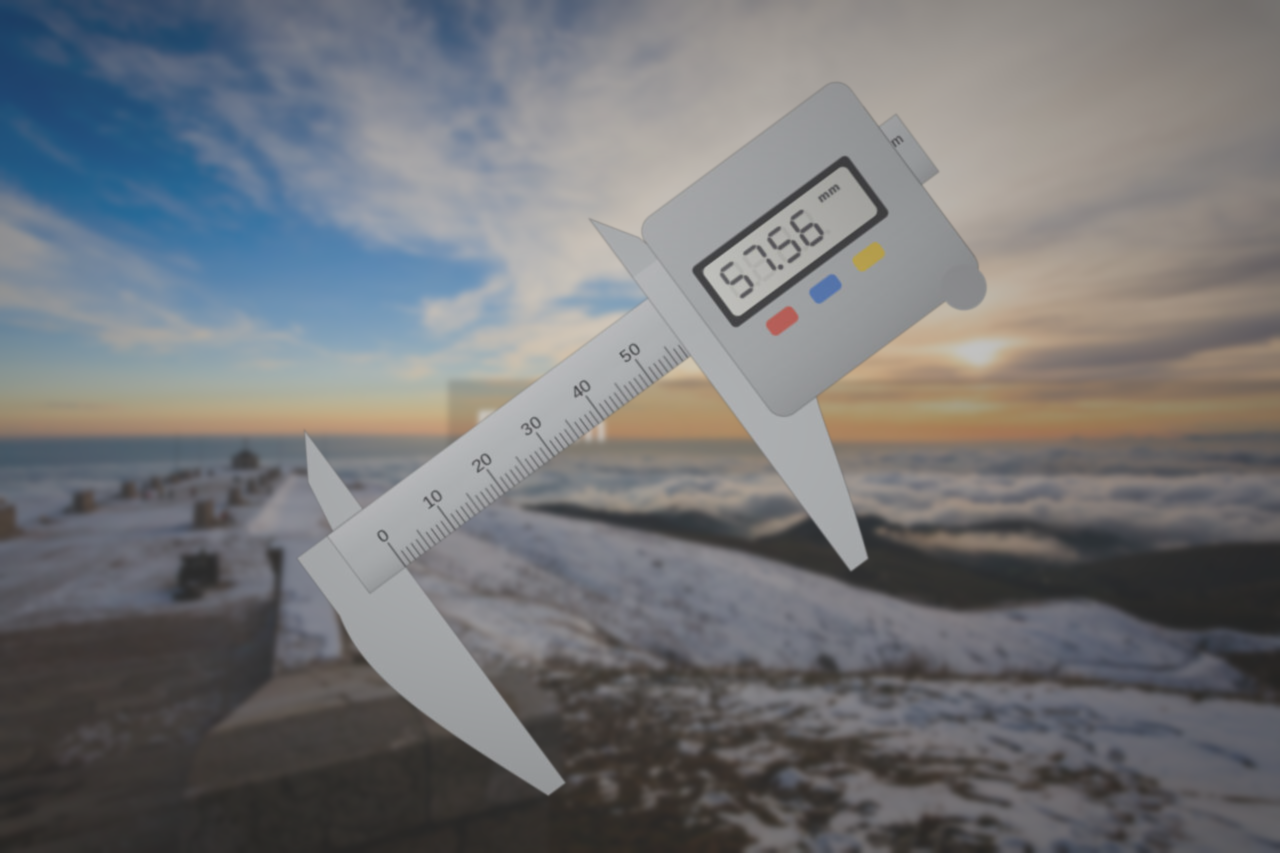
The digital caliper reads 57.56 mm
